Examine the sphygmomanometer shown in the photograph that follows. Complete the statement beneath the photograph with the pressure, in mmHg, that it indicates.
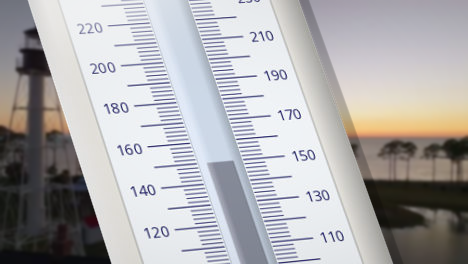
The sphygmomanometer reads 150 mmHg
